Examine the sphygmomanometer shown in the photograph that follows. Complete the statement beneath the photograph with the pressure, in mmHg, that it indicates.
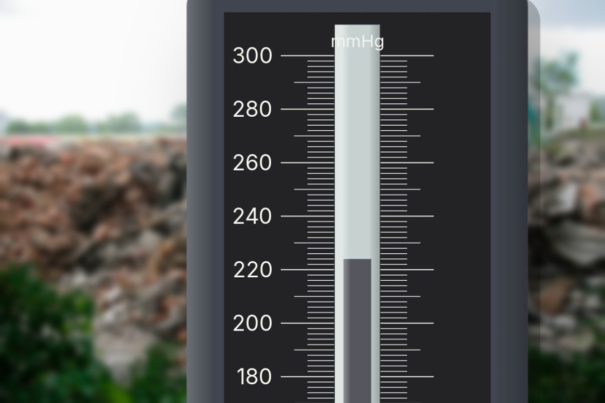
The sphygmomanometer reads 224 mmHg
